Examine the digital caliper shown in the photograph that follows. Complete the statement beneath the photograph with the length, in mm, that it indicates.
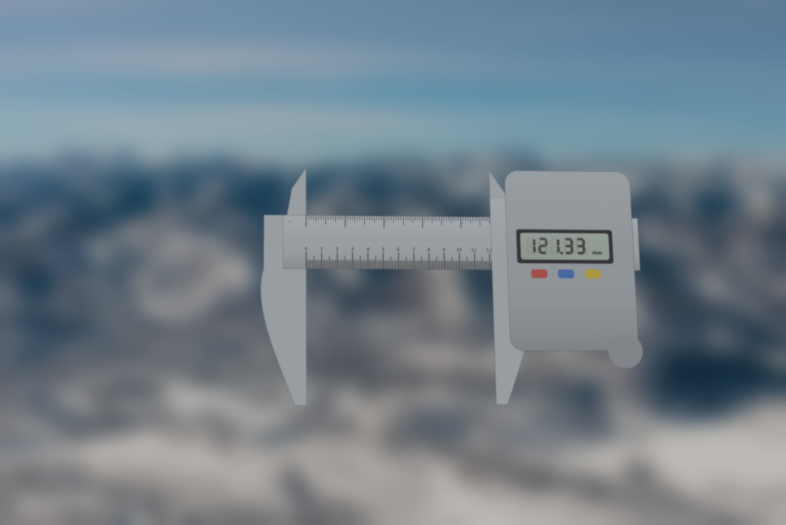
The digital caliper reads 121.33 mm
